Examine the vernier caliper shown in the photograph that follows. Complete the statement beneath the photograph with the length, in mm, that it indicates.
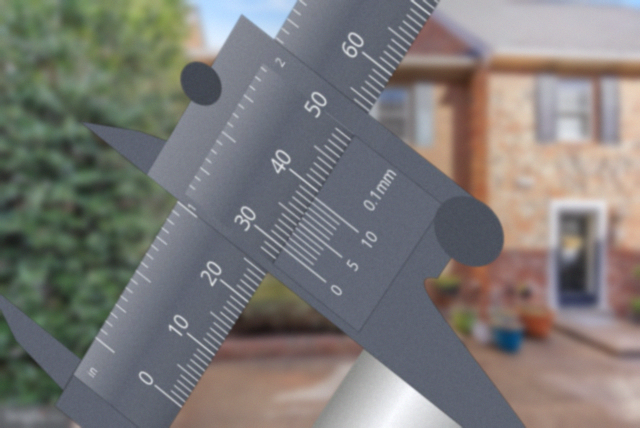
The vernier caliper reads 30.0 mm
